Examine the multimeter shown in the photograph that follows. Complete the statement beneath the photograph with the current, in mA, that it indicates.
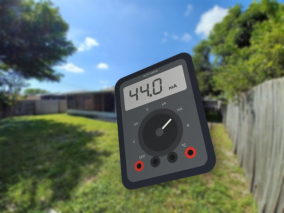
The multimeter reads 44.0 mA
